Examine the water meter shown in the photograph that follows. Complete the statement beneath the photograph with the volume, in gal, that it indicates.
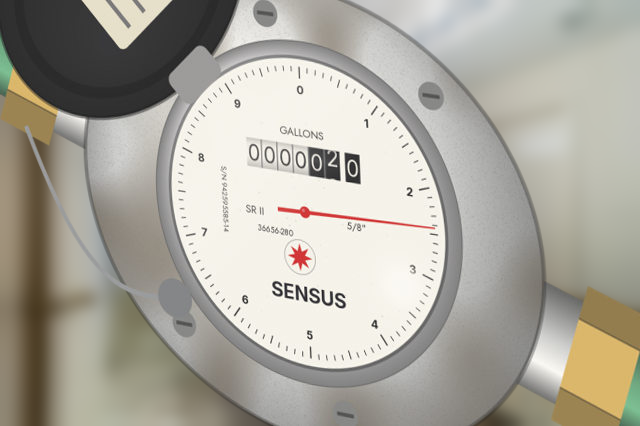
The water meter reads 22.4 gal
